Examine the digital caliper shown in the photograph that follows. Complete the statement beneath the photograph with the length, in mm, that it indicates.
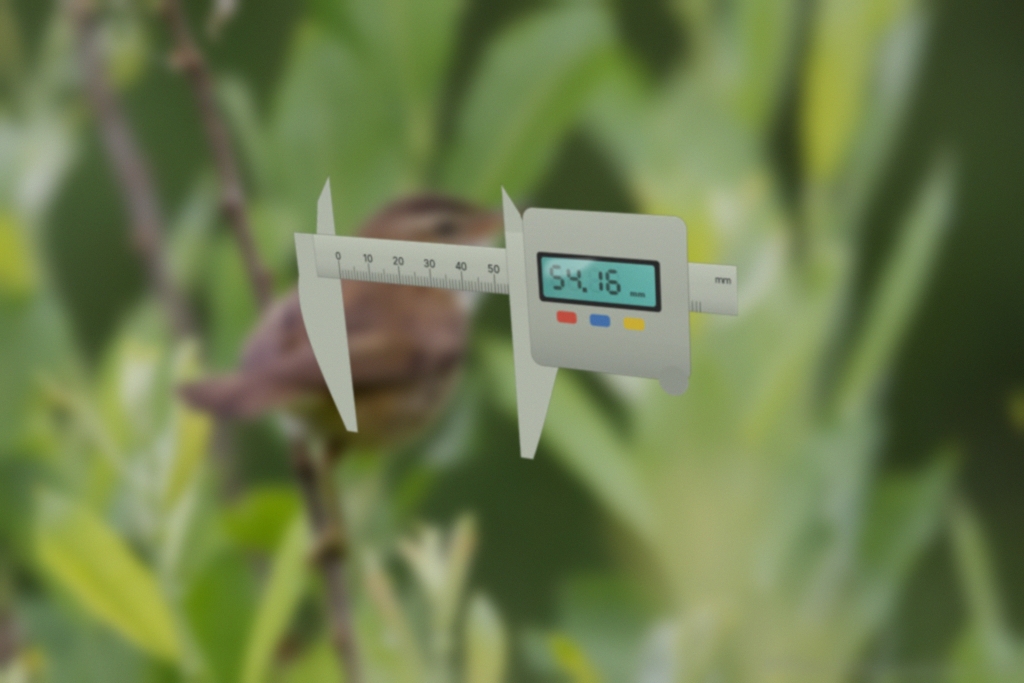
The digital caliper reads 54.16 mm
